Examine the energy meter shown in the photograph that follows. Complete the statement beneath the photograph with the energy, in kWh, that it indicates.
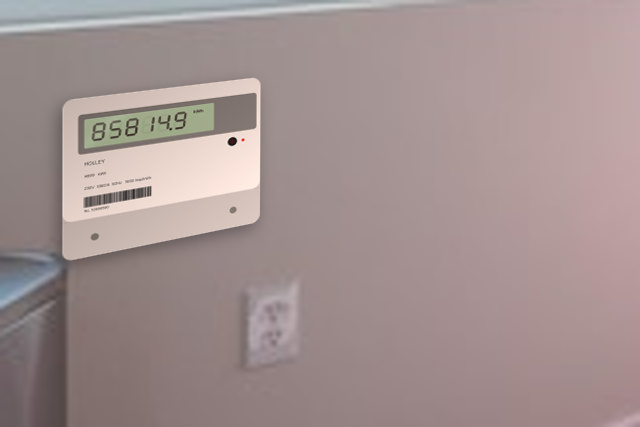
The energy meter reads 85814.9 kWh
